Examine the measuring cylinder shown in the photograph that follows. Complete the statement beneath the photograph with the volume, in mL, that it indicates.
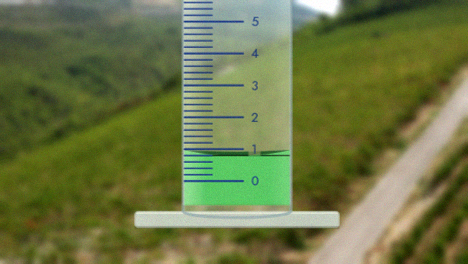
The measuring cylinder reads 0.8 mL
